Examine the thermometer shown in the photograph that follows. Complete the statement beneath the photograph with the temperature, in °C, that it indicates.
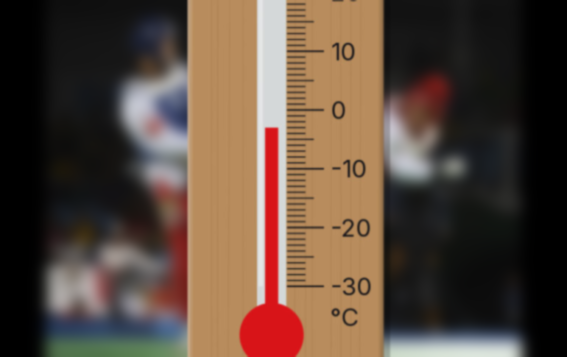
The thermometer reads -3 °C
